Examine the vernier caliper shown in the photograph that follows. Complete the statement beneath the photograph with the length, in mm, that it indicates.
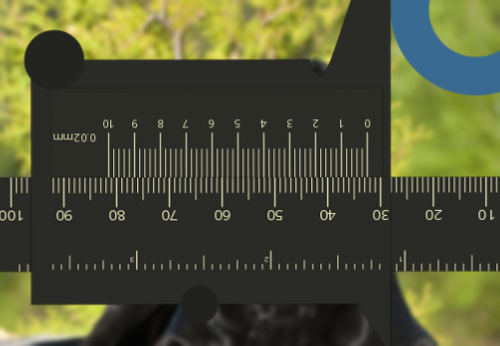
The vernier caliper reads 32.5 mm
